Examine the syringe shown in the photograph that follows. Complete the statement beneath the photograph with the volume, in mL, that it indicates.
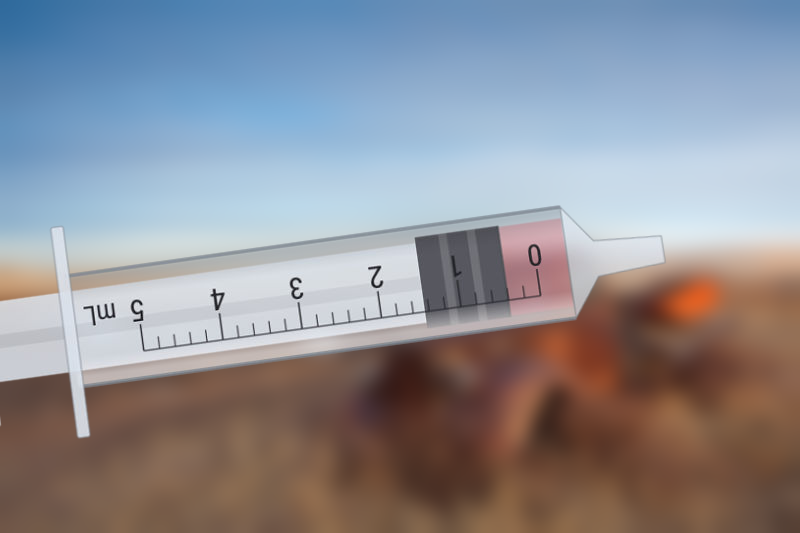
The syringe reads 0.4 mL
